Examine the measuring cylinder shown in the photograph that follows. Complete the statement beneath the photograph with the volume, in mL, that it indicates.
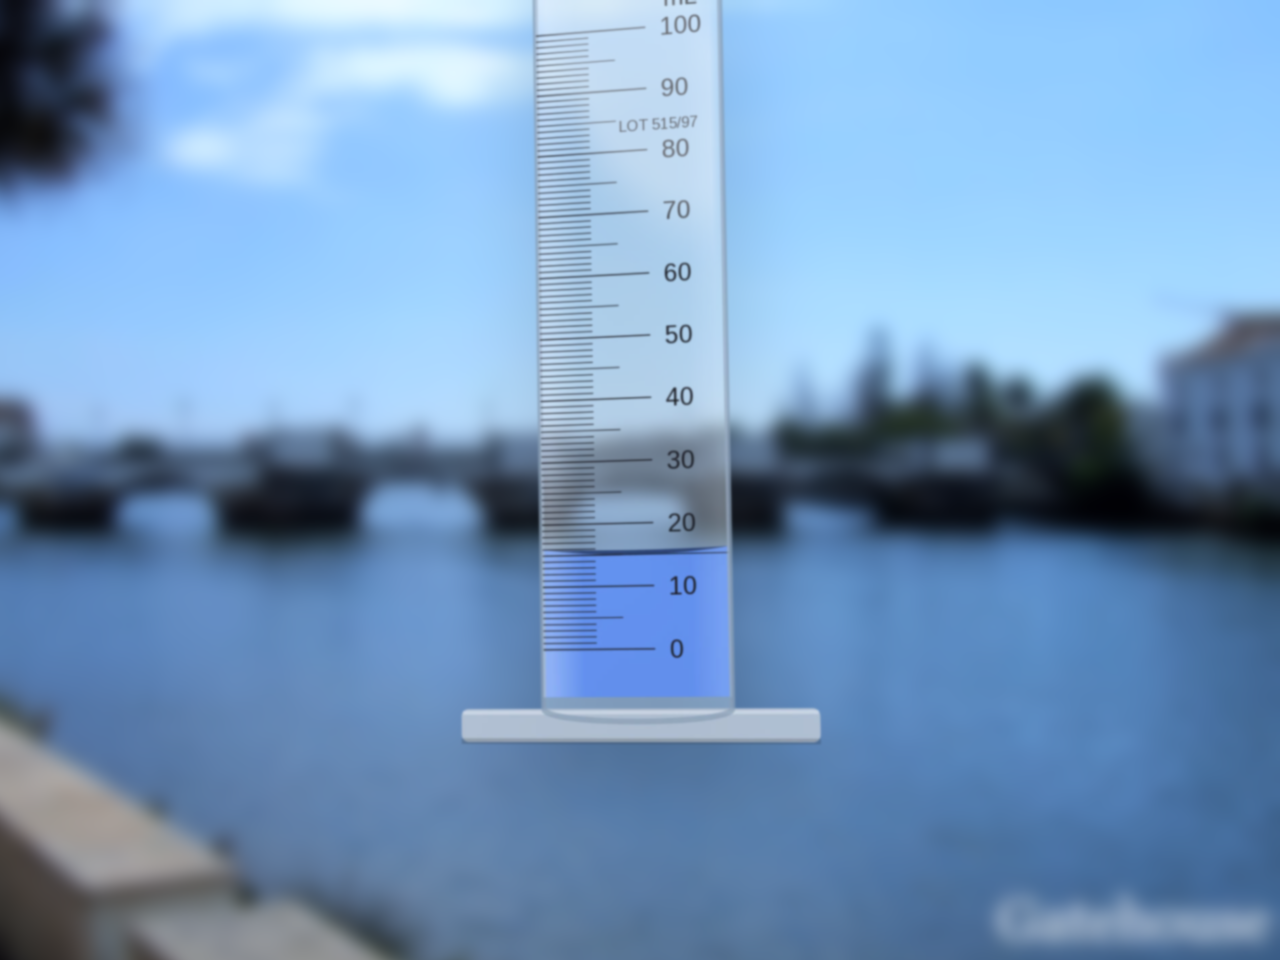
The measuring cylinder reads 15 mL
